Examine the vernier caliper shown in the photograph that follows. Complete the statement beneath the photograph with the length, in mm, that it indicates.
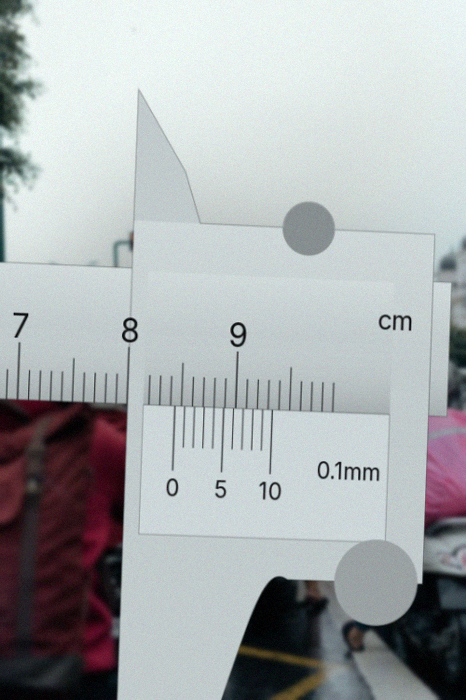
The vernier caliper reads 84.4 mm
